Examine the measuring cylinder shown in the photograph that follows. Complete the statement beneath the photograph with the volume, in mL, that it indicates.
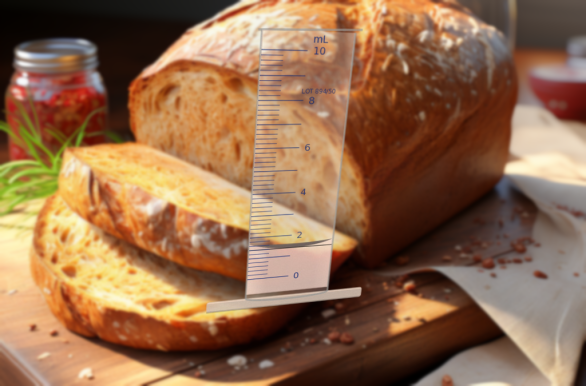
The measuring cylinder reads 1.4 mL
